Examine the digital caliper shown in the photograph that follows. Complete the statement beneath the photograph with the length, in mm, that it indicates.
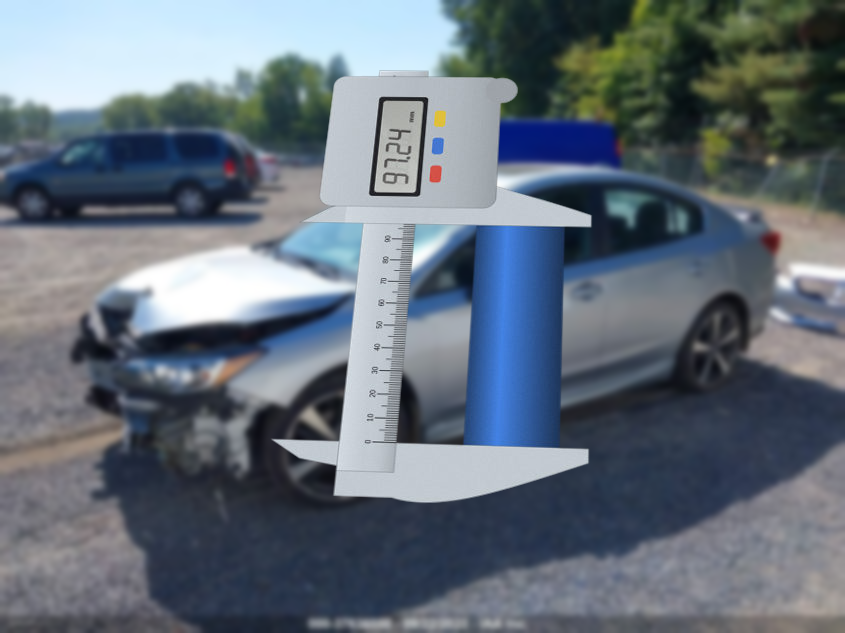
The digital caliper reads 97.24 mm
